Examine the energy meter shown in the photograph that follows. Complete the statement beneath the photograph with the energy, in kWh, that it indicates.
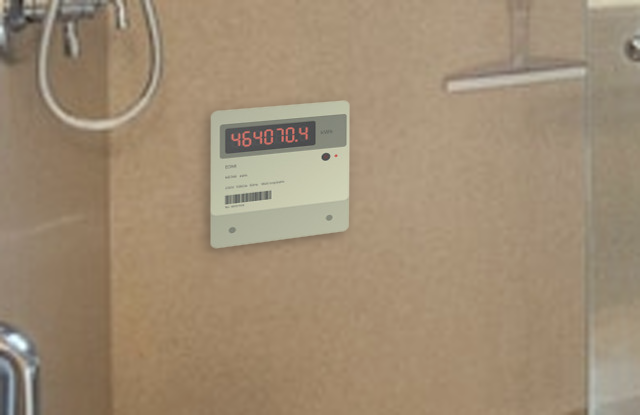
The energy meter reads 464070.4 kWh
